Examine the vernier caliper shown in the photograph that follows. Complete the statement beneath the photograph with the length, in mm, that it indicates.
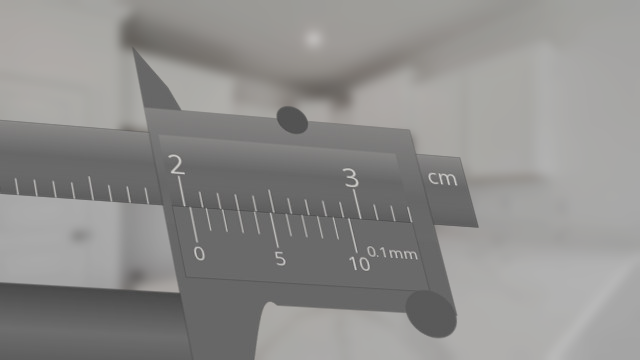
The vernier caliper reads 20.3 mm
